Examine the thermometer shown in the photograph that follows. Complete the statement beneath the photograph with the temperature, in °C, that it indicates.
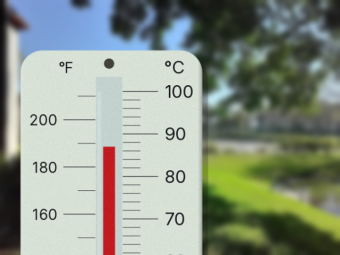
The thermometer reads 87 °C
